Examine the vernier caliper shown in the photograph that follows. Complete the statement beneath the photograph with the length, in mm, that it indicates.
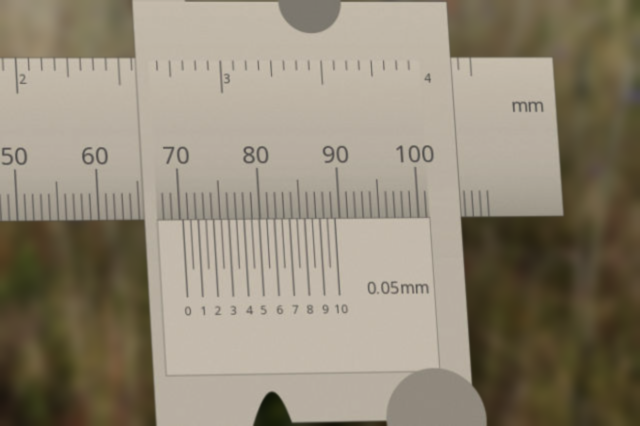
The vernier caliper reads 70.4 mm
